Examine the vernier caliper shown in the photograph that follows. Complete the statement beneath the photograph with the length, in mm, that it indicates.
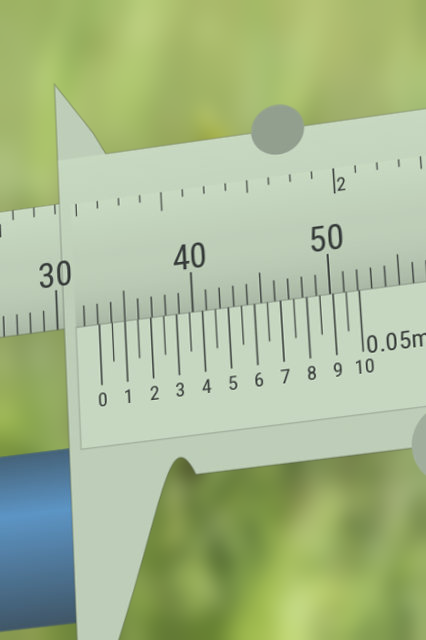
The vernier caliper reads 33.1 mm
